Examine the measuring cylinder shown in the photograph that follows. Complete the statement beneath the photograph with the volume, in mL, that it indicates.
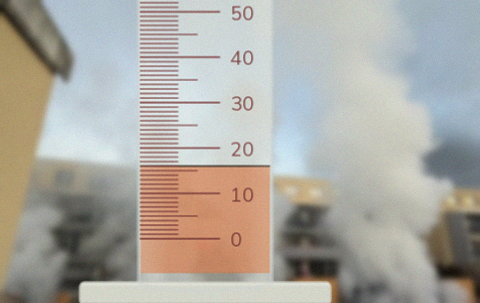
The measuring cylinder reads 16 mL
